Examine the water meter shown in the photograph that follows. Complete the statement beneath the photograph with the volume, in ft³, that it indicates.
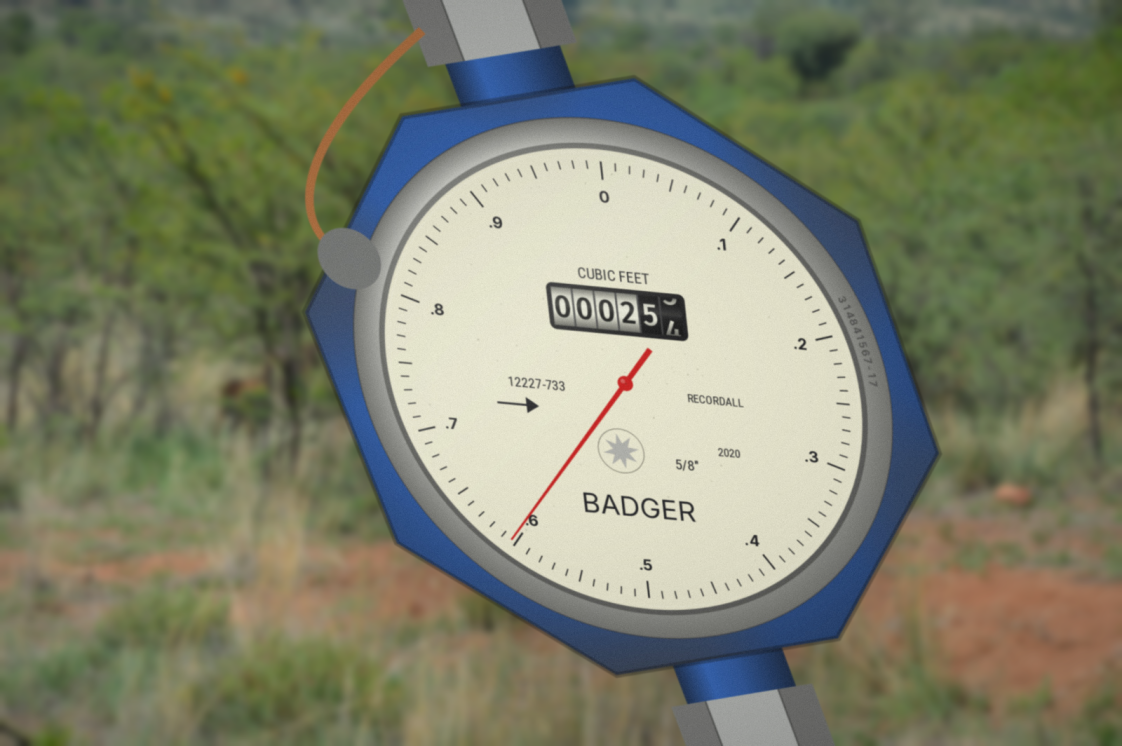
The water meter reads 253.60 ft³
